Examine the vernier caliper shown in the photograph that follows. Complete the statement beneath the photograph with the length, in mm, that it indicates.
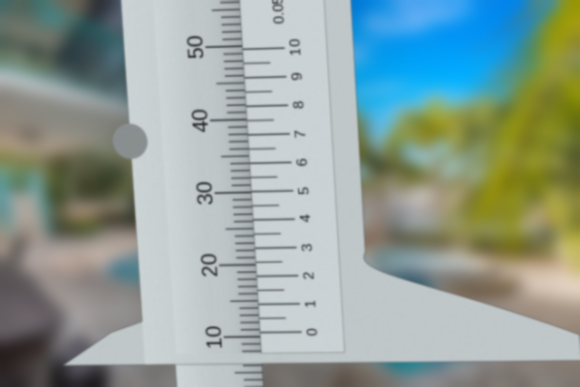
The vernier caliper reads 10.6 mm
